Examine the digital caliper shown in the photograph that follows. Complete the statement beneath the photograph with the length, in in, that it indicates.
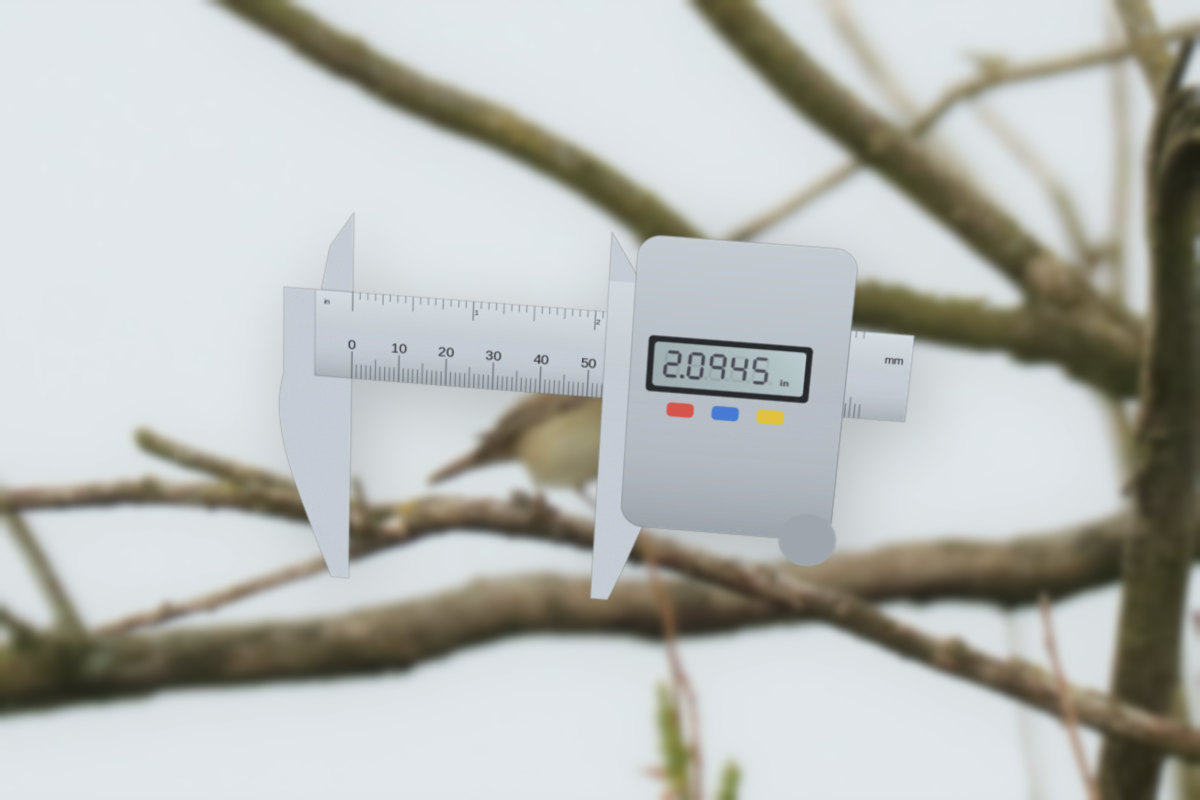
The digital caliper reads 2.0945 in
